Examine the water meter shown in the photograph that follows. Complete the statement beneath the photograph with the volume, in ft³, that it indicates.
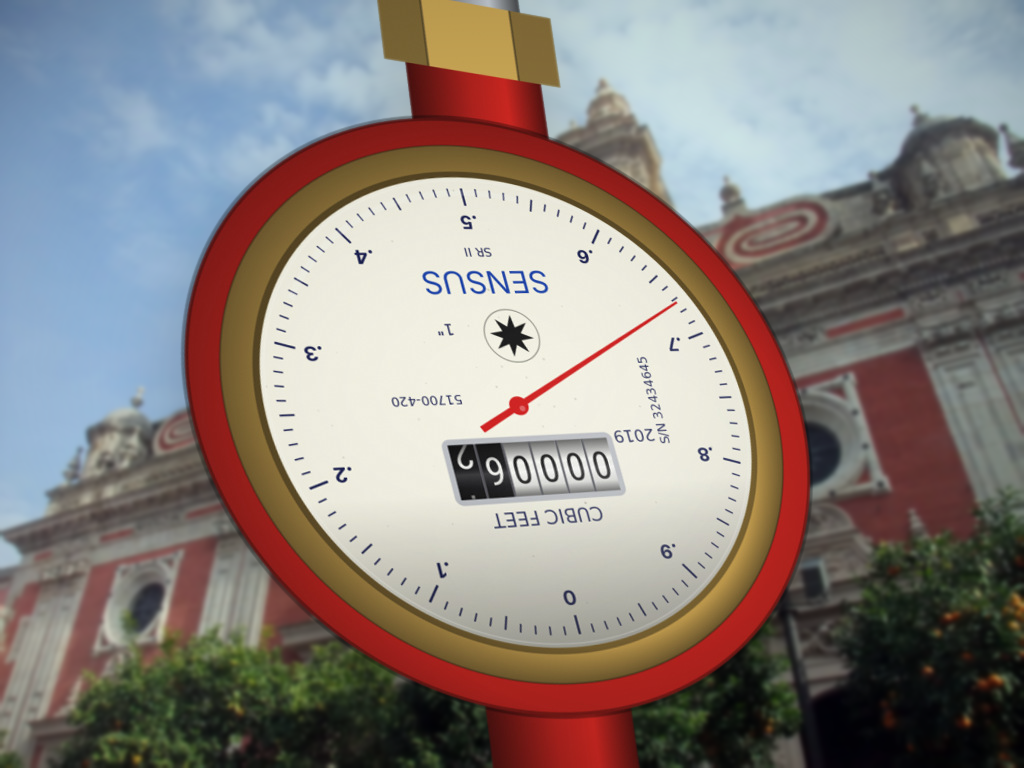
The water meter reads 61.67 ft³
